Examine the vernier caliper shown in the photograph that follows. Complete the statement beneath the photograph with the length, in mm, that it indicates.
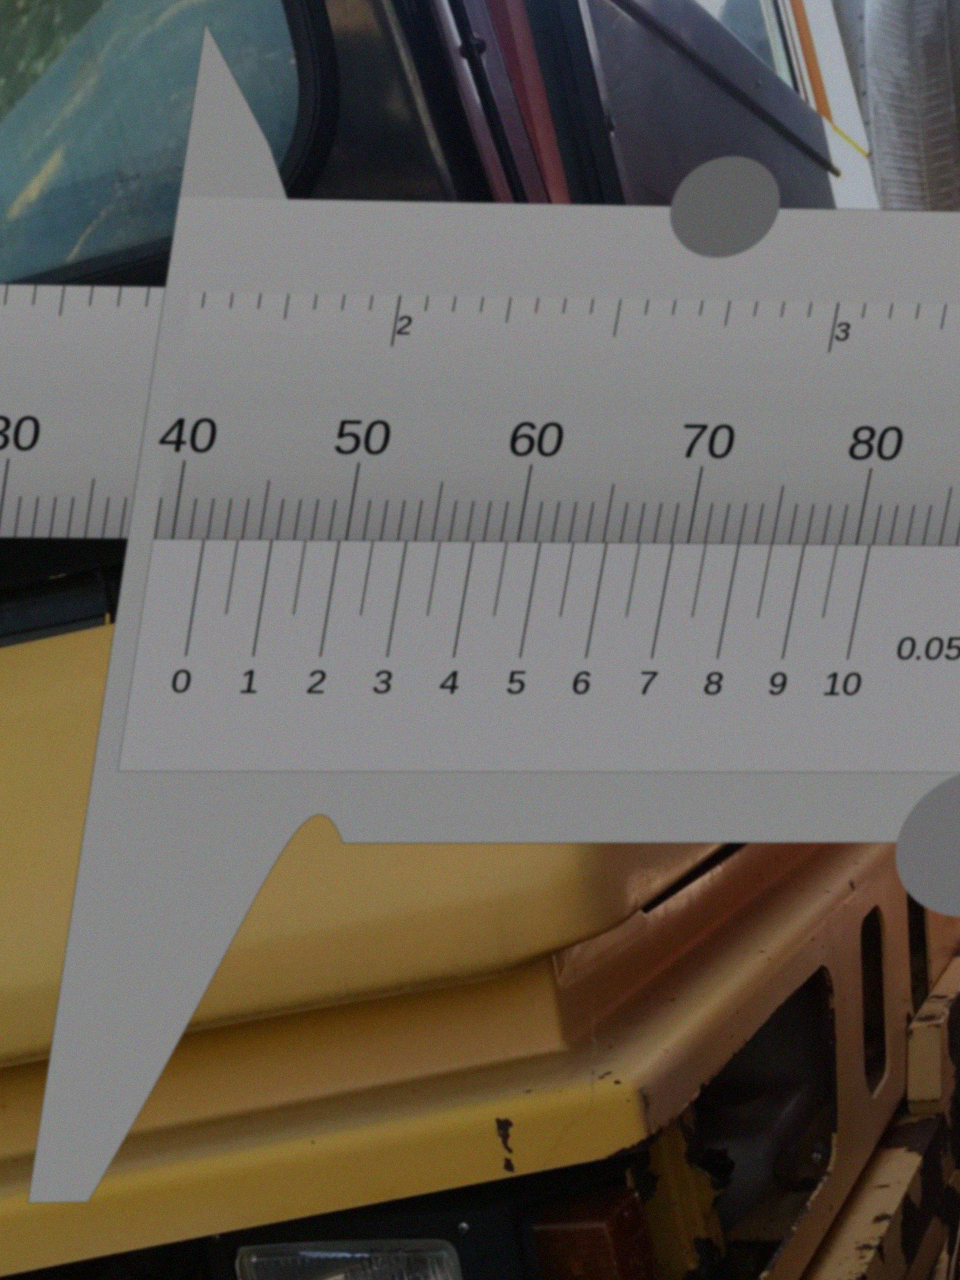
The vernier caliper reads 41.8 mm
